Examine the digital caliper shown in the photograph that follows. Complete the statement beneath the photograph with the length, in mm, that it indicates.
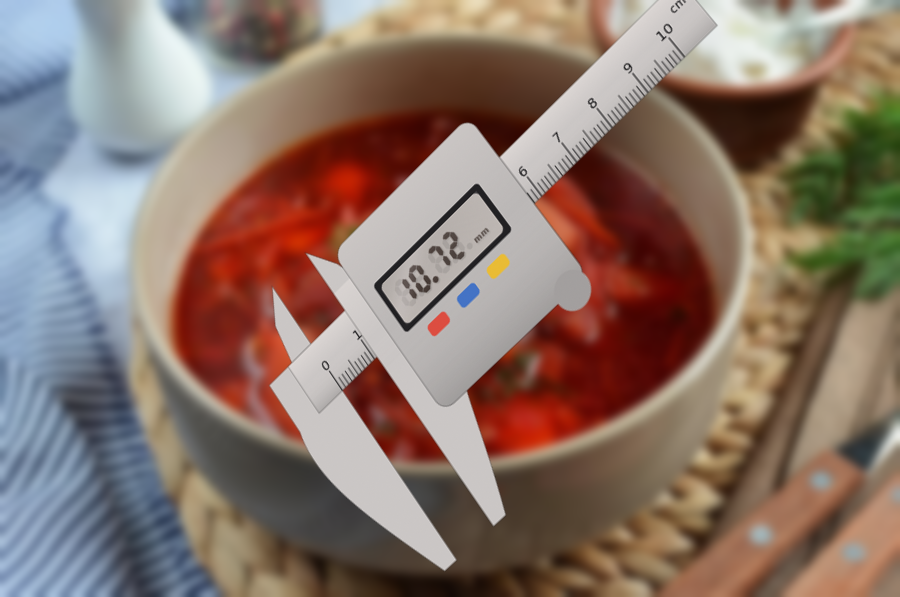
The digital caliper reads 10.72 mm
